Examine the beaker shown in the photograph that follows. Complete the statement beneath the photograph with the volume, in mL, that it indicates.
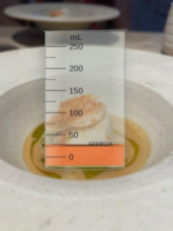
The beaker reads 25 mL
